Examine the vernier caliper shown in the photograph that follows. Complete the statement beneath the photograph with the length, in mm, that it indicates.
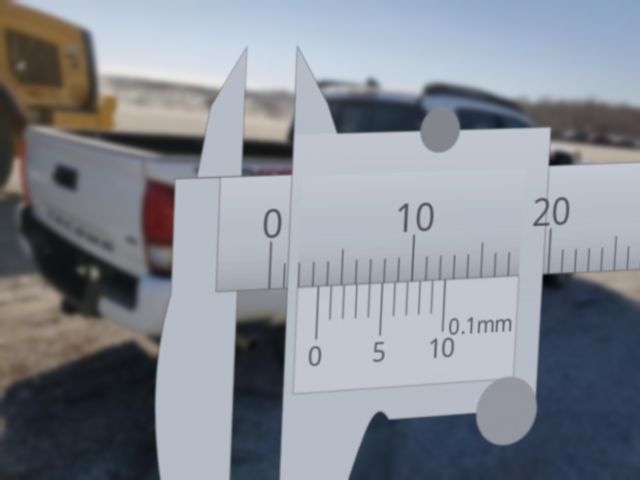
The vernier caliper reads 3.4 mm
